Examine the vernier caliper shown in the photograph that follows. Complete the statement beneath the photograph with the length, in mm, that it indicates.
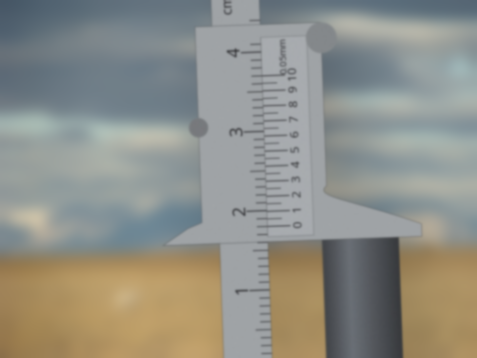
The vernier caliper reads 18.0 mm
